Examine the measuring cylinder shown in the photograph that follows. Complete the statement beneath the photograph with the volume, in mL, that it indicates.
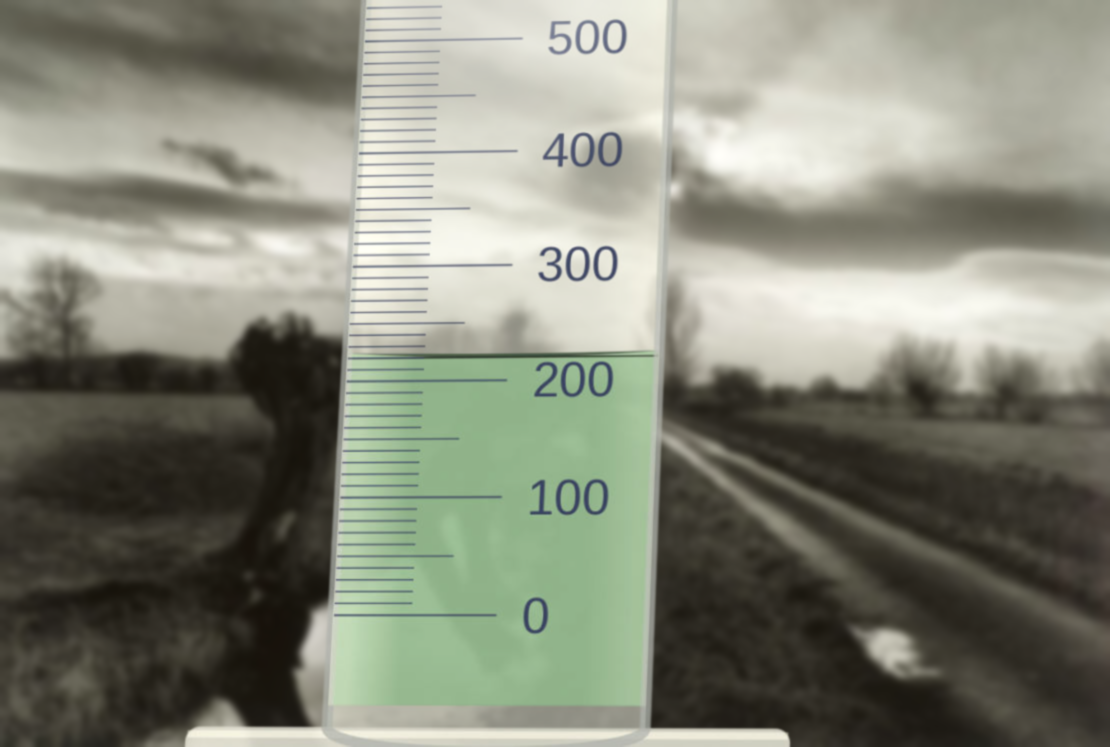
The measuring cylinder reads 220 mL
